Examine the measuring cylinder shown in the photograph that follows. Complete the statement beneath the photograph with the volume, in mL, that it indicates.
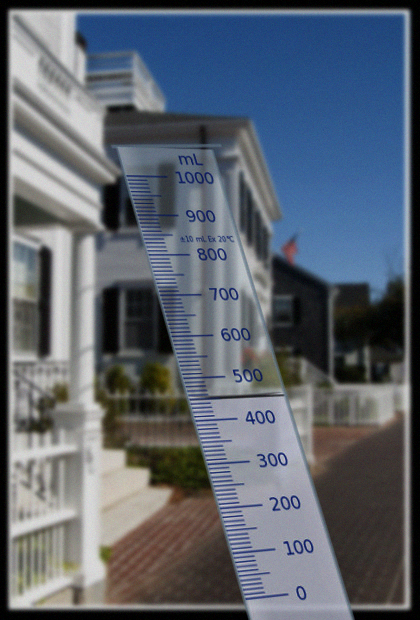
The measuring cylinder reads 450 mL
